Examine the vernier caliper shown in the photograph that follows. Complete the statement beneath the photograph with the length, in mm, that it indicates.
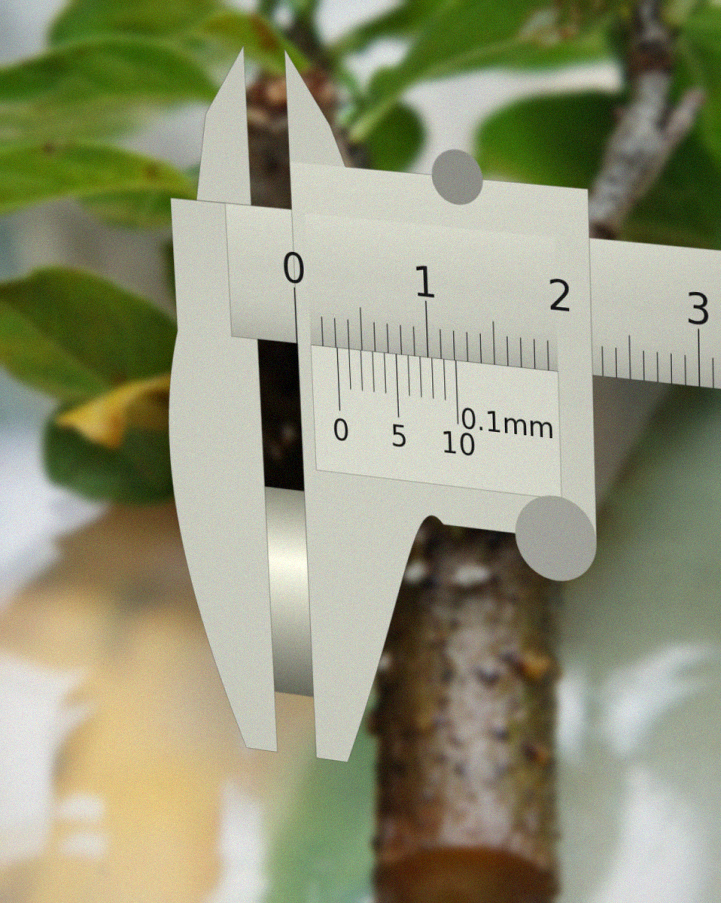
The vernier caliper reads 3.1 mm
